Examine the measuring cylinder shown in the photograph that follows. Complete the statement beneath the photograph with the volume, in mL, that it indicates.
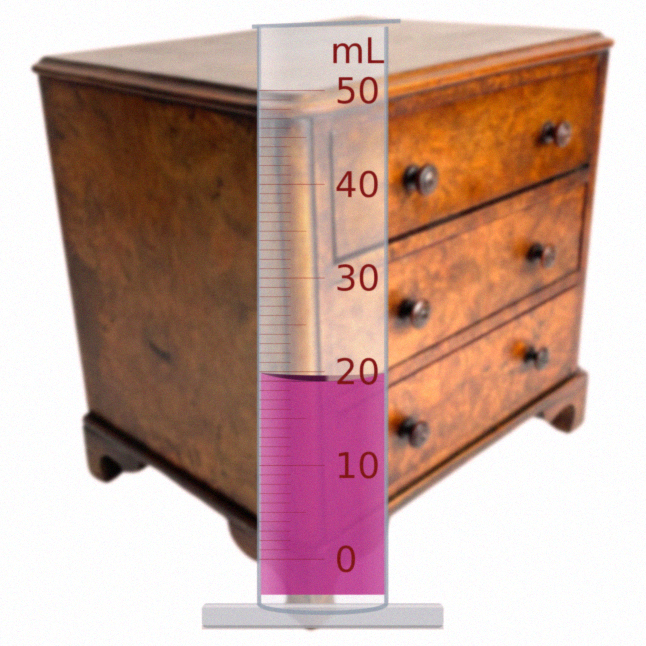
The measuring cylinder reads 19 mL
